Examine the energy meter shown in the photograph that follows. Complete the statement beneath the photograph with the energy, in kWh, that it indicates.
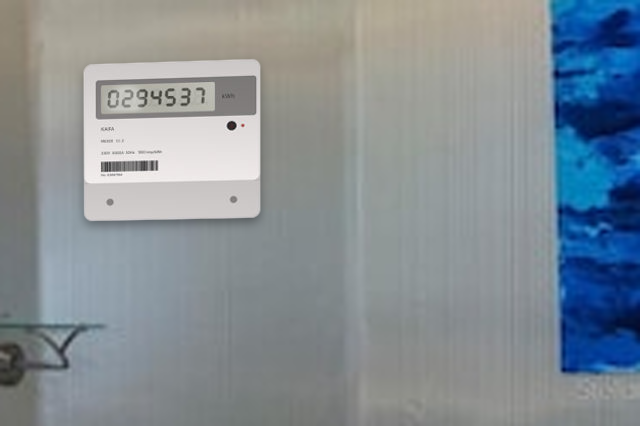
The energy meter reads 294537 kWh
